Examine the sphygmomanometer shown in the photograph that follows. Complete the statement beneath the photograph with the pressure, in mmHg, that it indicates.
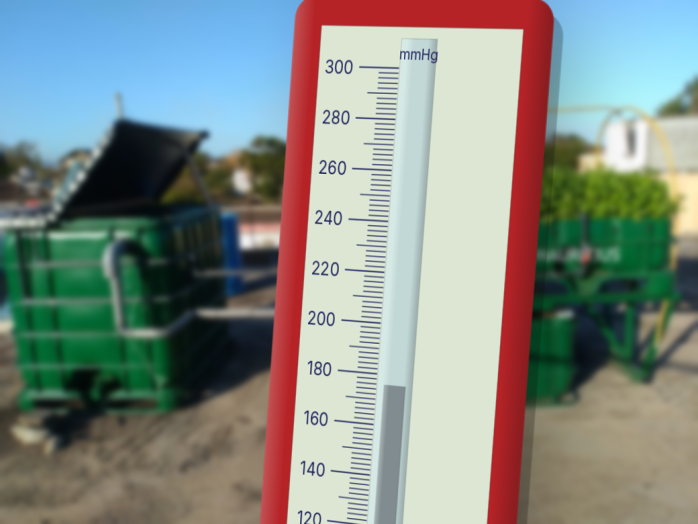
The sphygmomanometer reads 176 mmHg
